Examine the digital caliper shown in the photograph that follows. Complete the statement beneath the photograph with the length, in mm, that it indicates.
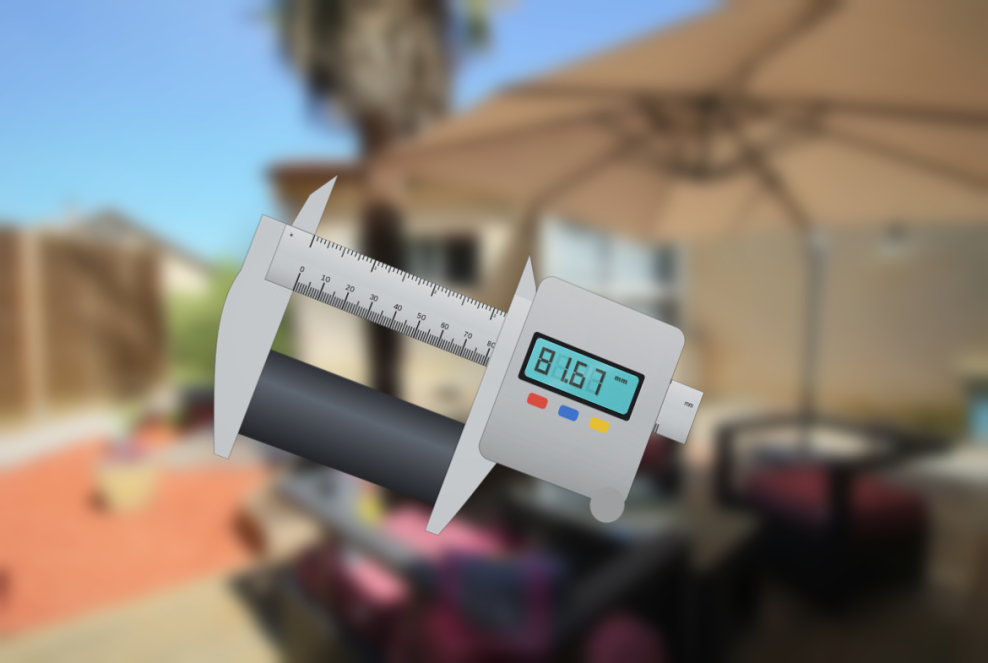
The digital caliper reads 81.67 mm
